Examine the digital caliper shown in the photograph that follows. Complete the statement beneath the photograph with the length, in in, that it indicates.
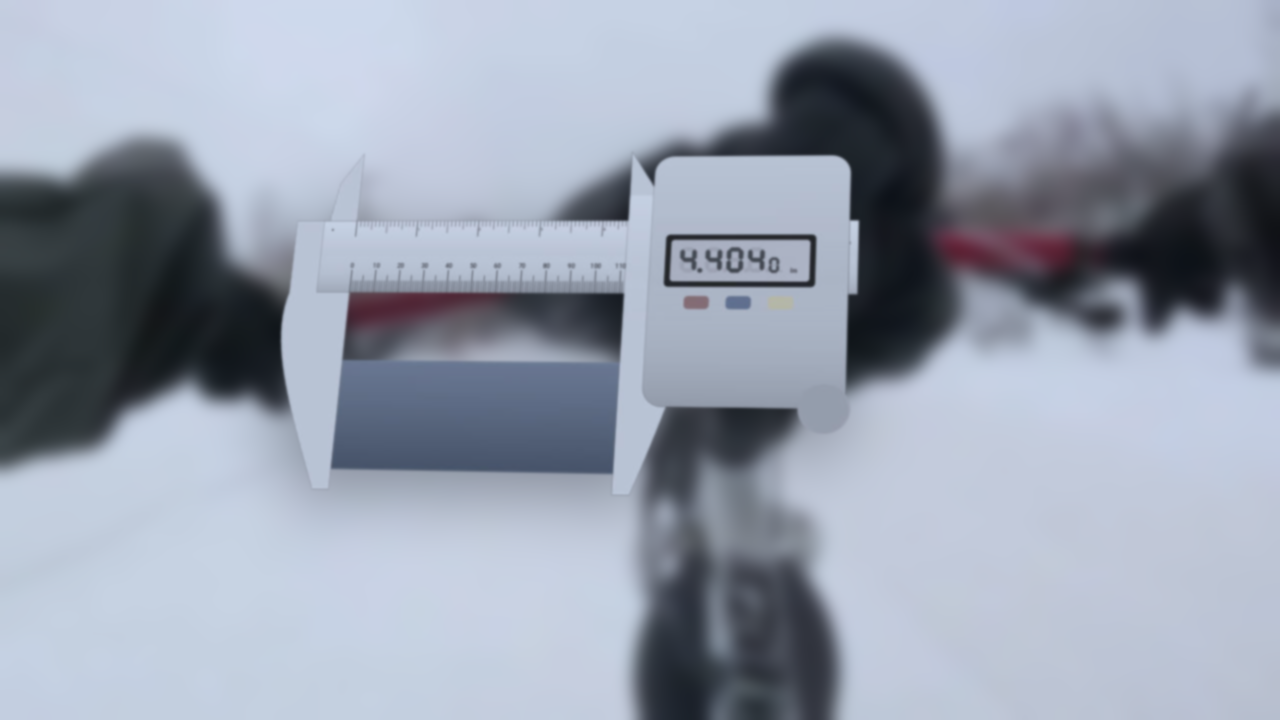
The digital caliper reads 4.4040 in
